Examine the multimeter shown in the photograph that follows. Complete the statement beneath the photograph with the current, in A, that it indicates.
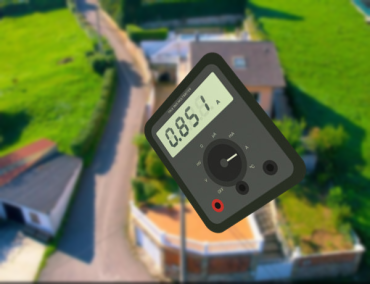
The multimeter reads 0.851 A
